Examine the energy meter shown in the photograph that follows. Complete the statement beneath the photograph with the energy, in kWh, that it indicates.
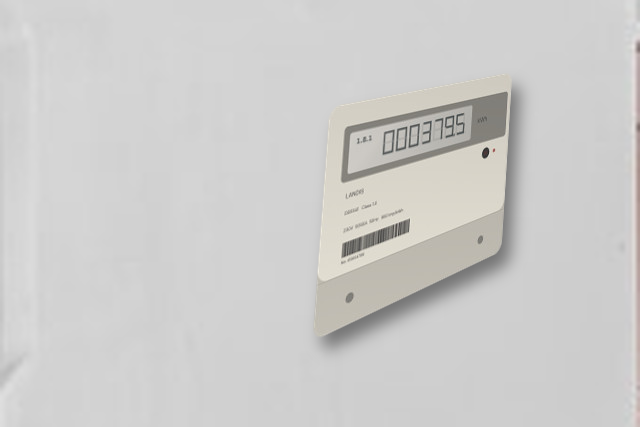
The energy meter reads 379.5 kWh
